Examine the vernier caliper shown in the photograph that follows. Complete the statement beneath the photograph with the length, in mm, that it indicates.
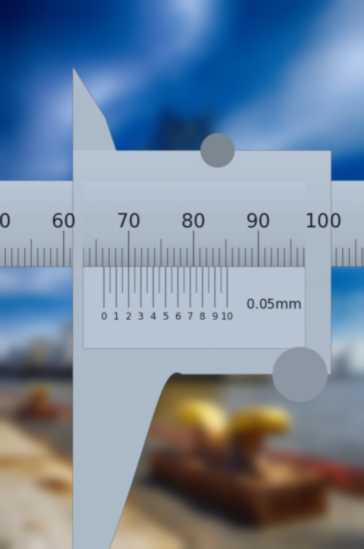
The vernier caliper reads 66.2 mm
